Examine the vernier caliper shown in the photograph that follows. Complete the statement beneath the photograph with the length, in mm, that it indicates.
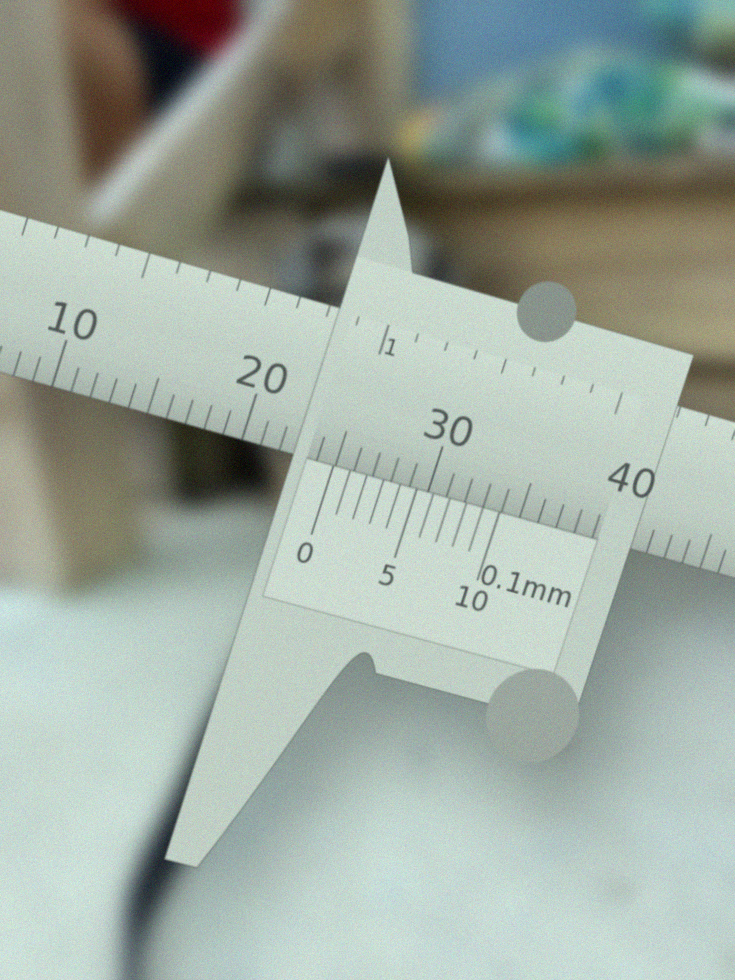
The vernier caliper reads 24.9 mm
